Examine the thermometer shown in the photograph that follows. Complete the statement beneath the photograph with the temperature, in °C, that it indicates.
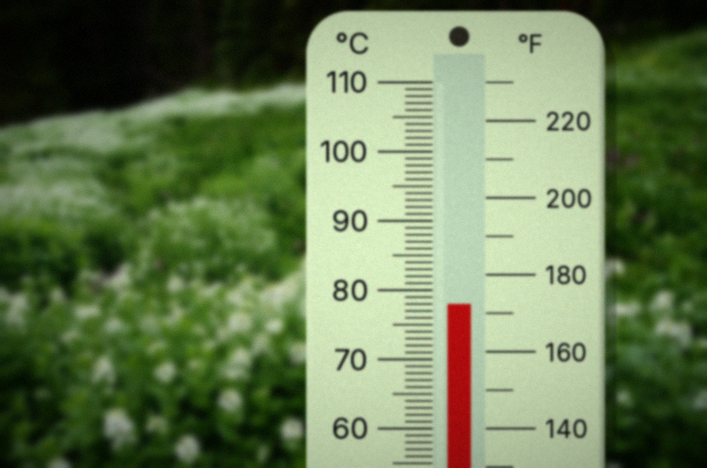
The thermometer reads 78 °C
